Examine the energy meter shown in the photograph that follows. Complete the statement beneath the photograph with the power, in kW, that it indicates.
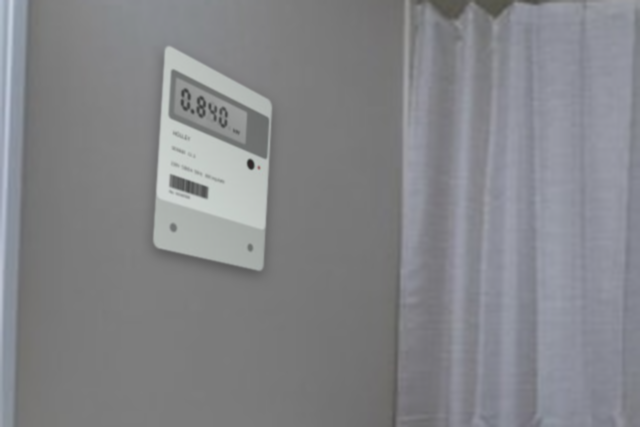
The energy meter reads 0.840 kW
